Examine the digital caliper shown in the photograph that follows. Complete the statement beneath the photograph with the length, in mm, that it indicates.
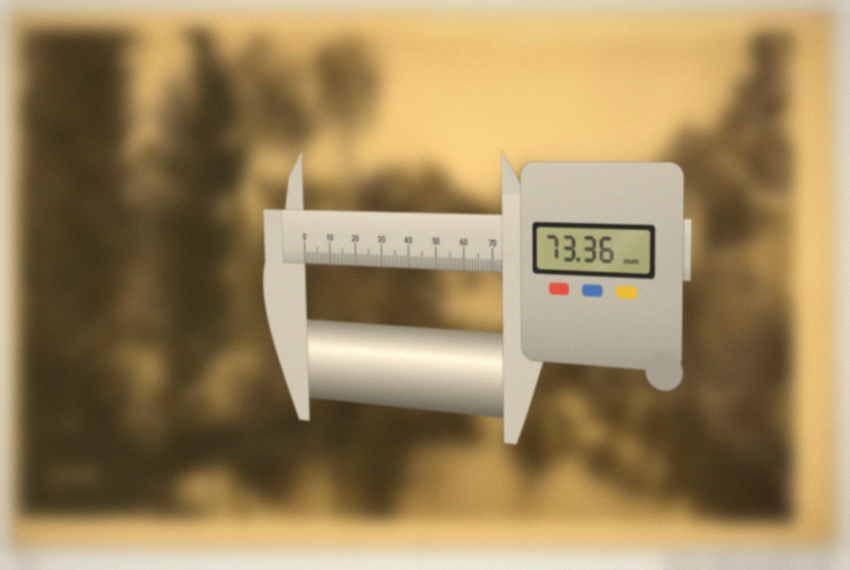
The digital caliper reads 73.36 mm
